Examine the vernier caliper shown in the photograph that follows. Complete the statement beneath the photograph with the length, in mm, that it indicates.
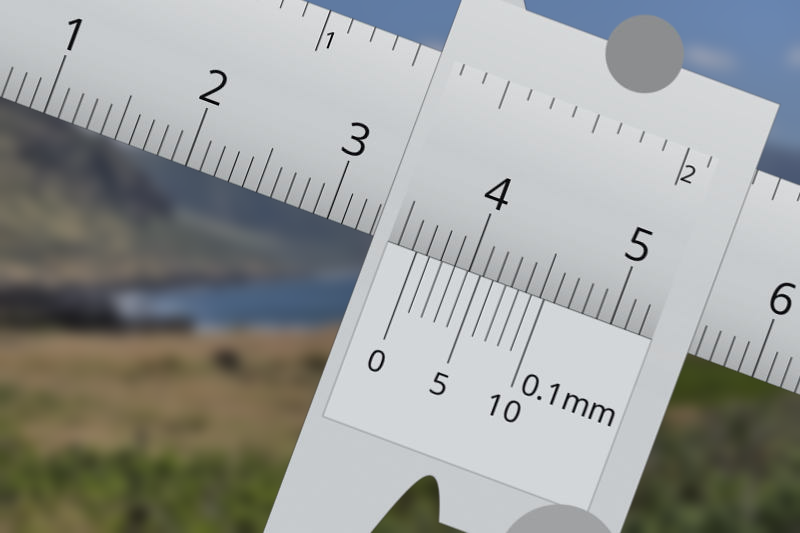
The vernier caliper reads 36.3 mm
